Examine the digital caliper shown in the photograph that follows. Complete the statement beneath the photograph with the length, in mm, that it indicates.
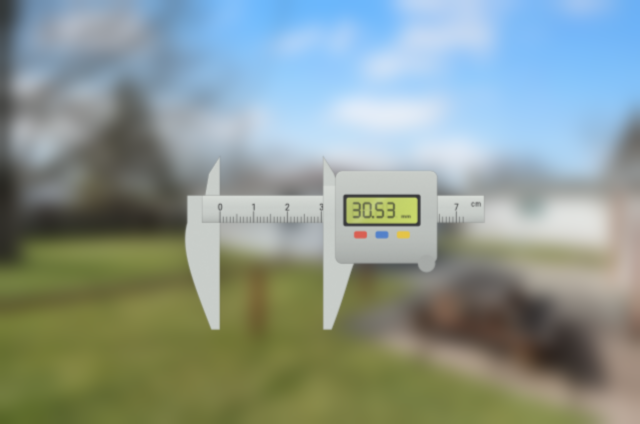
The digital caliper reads 30.53 mm
